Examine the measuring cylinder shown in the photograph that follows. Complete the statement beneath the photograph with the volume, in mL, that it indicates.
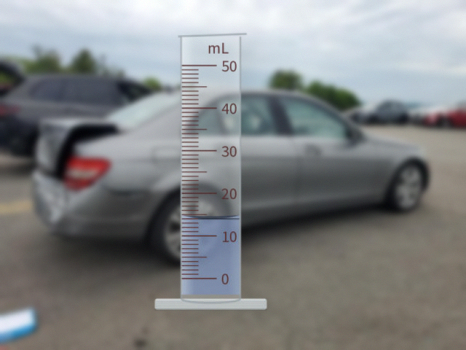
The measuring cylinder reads 14 mL
